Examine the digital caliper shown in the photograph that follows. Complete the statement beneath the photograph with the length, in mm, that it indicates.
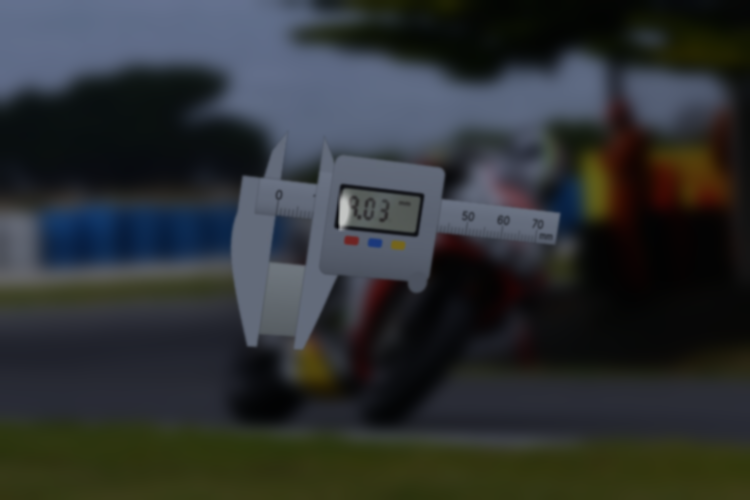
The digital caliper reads 9.03 mm
